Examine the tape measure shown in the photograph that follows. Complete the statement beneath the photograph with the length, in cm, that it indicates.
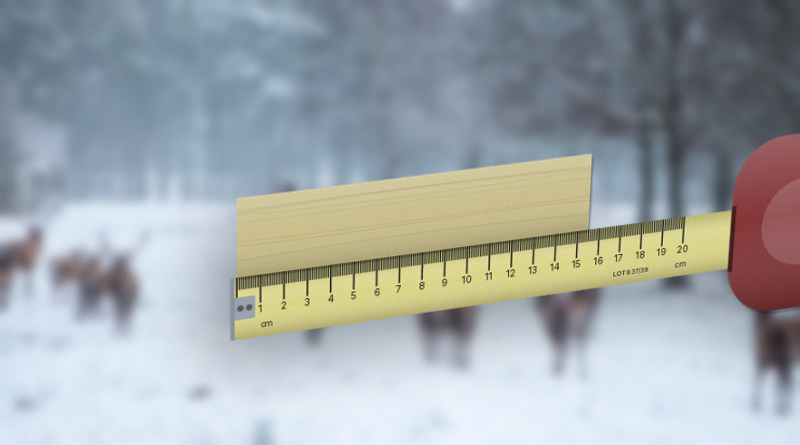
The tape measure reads 15.5 cm
